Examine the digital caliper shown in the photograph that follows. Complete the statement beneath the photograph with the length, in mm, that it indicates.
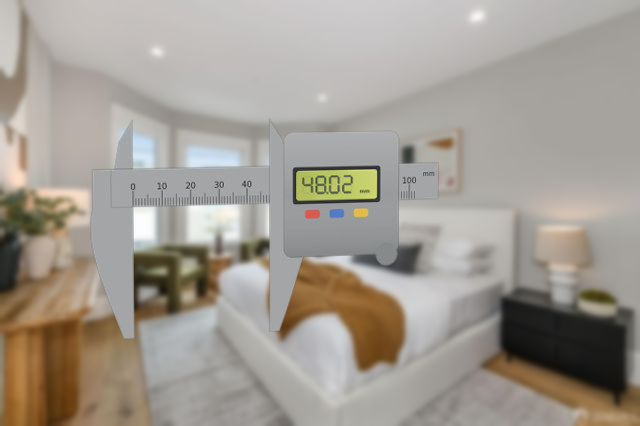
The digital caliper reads 48.02 mm
